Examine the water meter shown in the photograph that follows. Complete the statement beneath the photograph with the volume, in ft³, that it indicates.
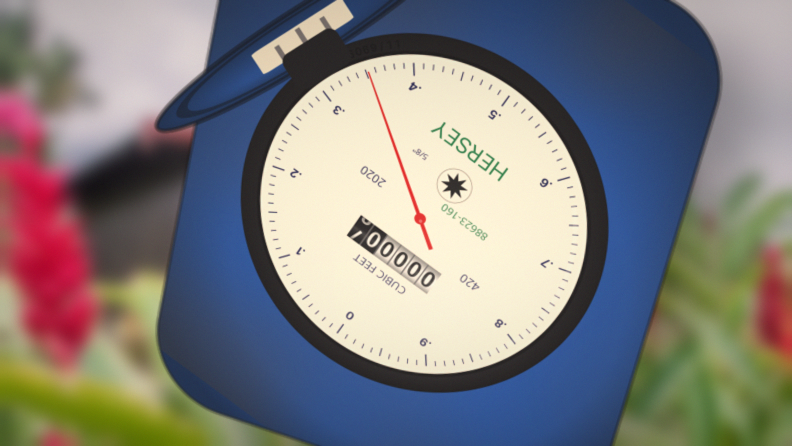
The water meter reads 7.35 ft³
